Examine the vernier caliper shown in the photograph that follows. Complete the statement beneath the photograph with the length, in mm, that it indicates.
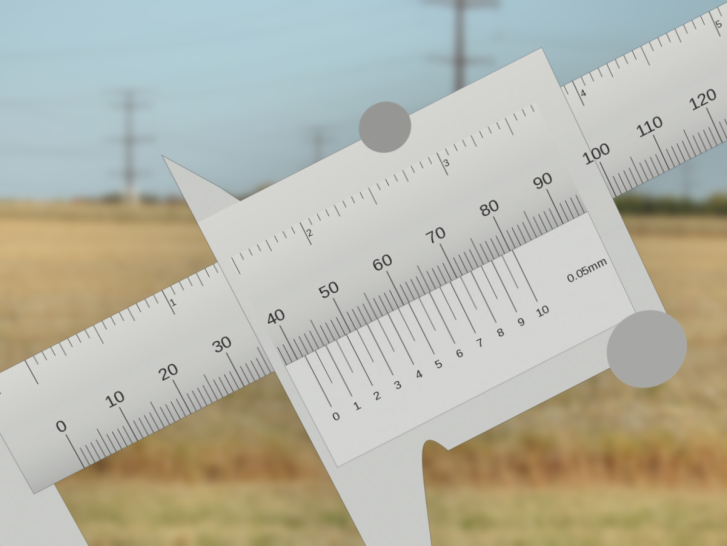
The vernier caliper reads 41.4 mm
